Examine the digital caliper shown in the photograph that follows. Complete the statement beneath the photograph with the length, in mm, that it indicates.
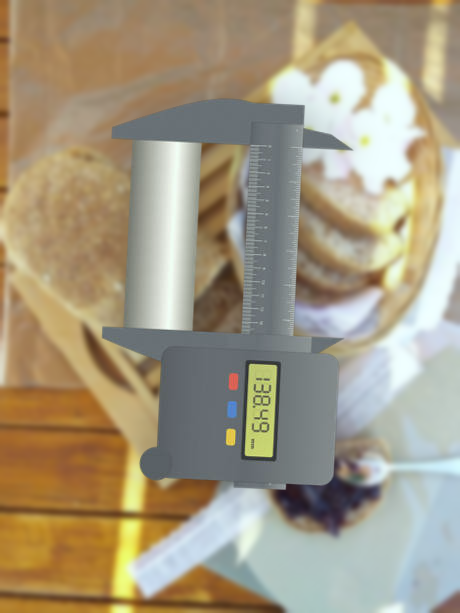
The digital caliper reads 138.49 mm
